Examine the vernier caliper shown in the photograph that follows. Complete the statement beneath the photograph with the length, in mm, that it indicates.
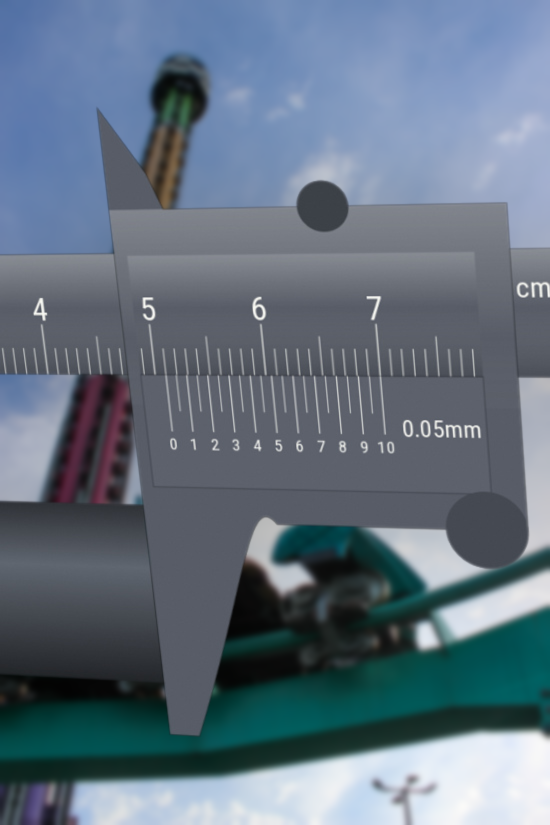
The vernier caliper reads 51.0 mm
